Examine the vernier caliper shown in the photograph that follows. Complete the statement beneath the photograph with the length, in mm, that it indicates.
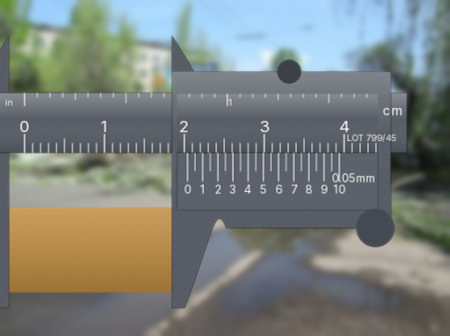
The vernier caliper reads 20.4 mm
